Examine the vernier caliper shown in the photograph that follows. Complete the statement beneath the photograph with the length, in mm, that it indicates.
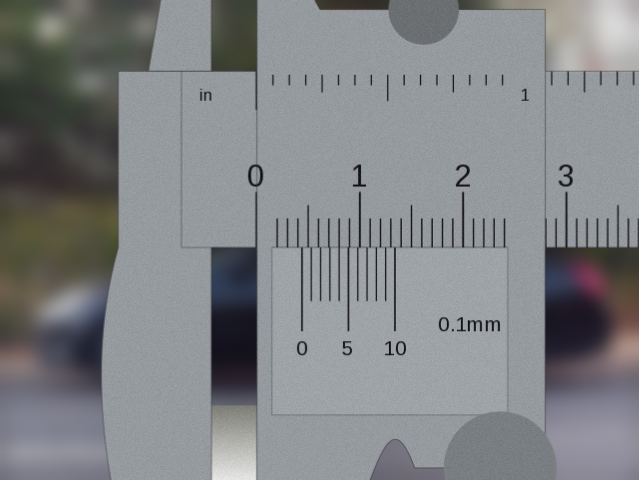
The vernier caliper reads 4.4 mm
